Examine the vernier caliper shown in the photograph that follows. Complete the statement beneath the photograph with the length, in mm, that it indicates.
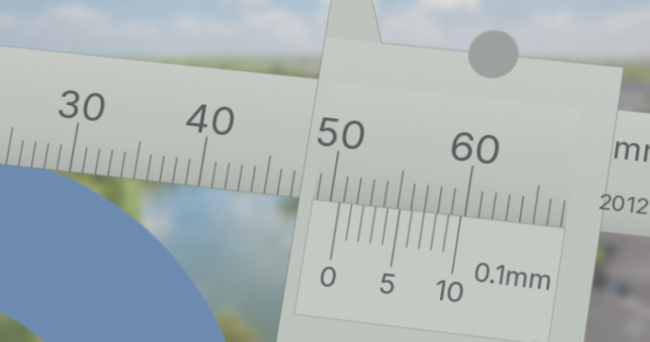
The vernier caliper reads 50.7 mm
